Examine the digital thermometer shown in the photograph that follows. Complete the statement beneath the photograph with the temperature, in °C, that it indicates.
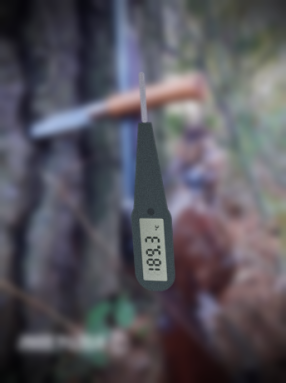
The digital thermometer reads 189.3 °C
